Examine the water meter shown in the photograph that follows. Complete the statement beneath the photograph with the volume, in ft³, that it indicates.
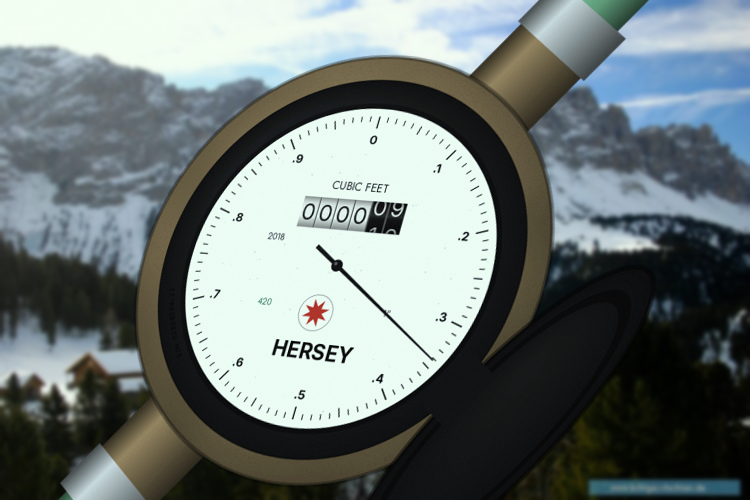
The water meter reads 9.34 ft³
